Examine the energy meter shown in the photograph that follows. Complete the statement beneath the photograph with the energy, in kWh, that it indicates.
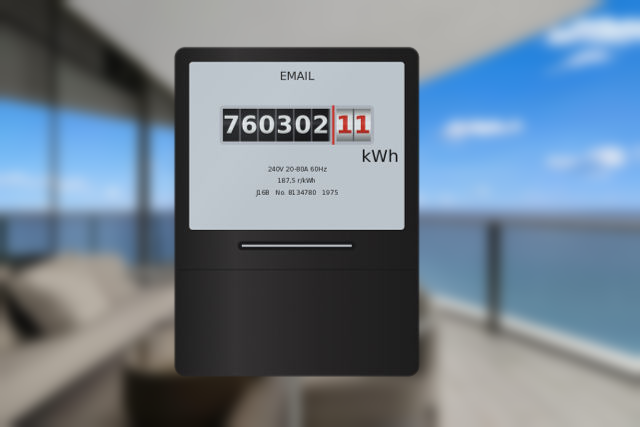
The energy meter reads 760302.11 kWh
